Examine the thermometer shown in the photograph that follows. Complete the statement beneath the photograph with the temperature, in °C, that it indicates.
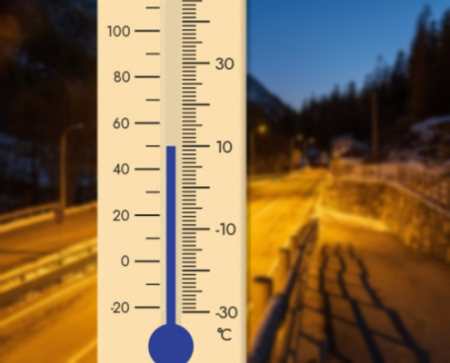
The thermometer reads 10 °C
